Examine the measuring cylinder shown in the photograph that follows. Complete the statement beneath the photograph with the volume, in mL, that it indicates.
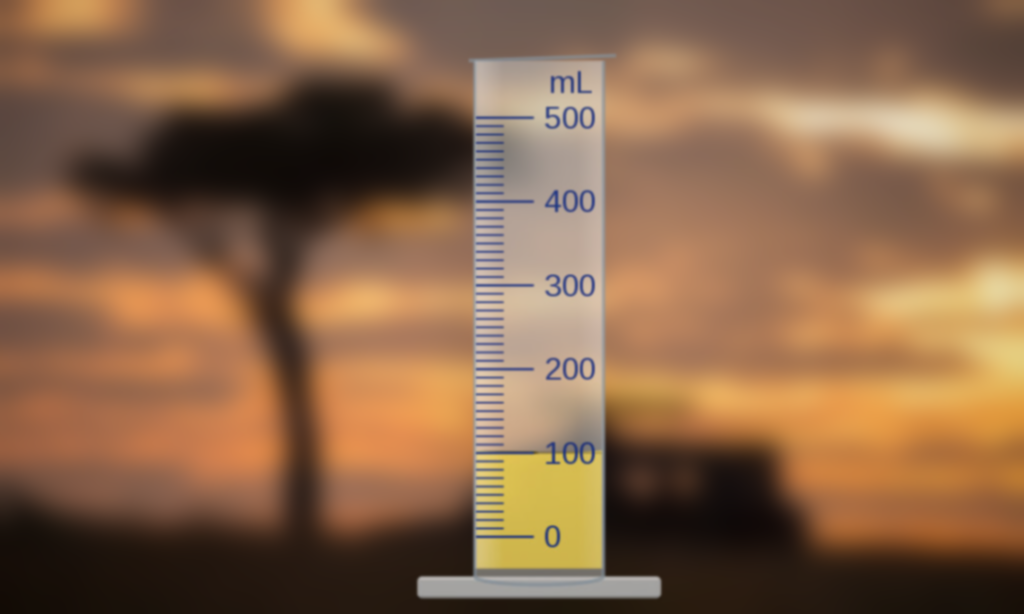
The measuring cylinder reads 100 mL
